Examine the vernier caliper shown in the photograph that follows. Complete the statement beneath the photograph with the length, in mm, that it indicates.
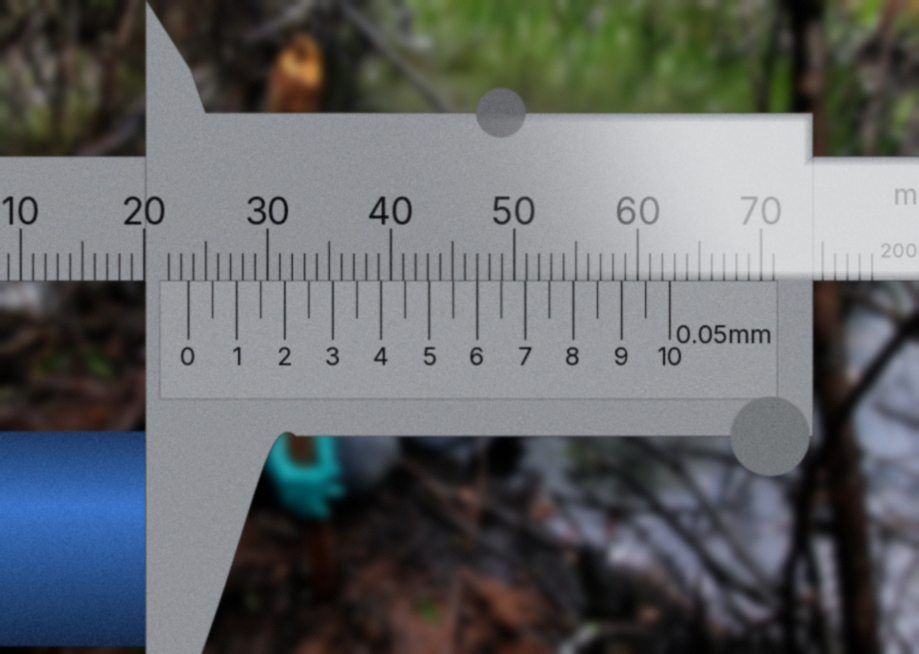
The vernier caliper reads 23.6 mm
